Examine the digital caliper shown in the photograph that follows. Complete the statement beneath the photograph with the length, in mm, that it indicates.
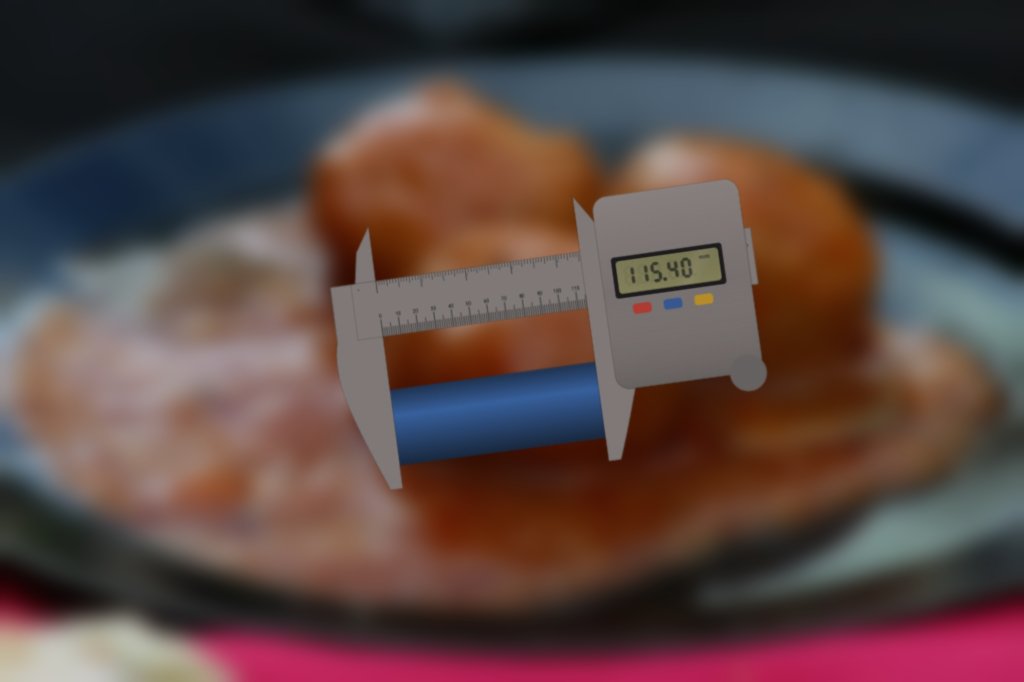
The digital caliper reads 115.40 mm
